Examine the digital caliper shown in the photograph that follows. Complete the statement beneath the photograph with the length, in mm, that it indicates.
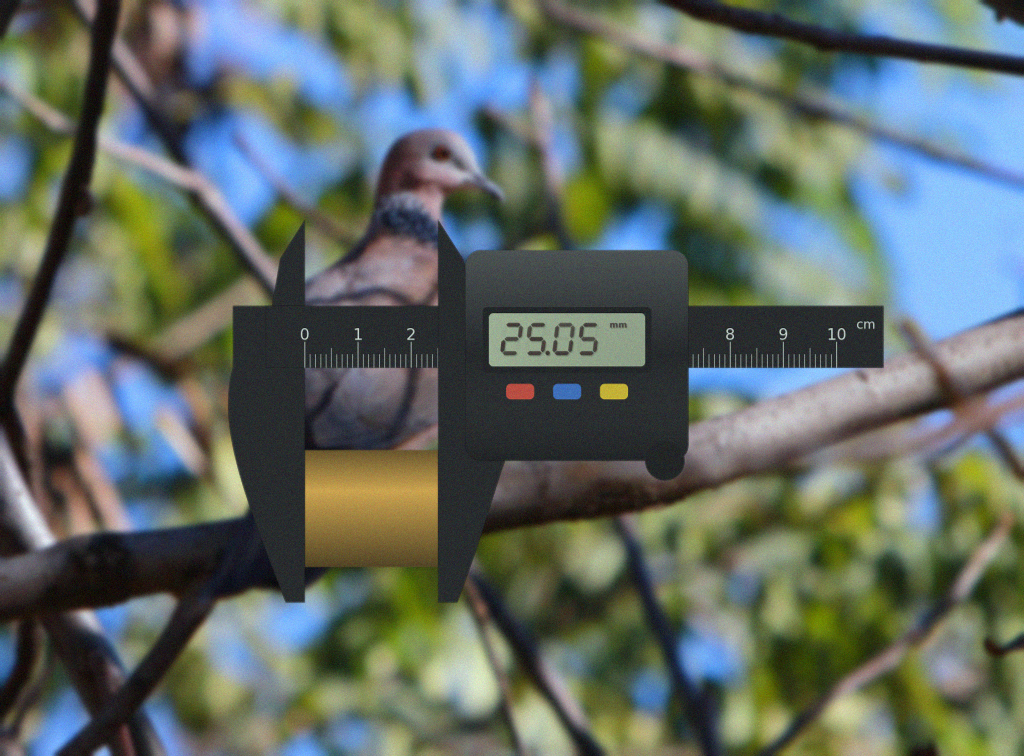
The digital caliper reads 25.05 mm
